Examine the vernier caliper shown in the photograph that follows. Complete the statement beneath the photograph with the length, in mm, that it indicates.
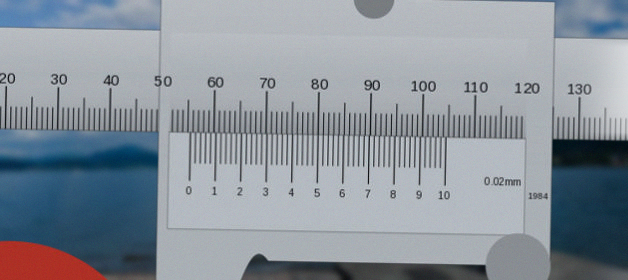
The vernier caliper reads 55.5 mm
